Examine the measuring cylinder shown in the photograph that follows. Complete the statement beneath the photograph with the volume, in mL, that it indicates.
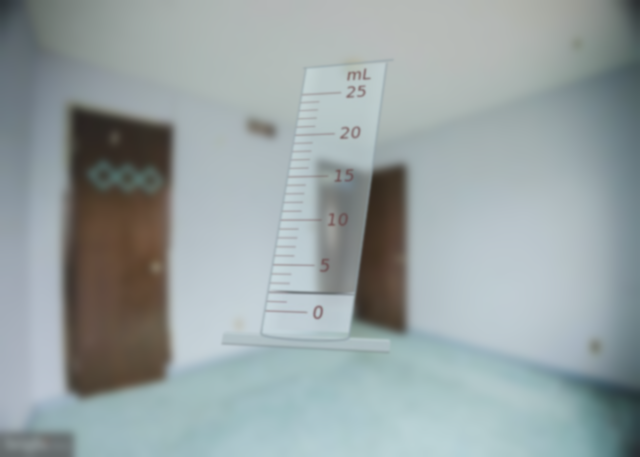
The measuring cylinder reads 2 mL
